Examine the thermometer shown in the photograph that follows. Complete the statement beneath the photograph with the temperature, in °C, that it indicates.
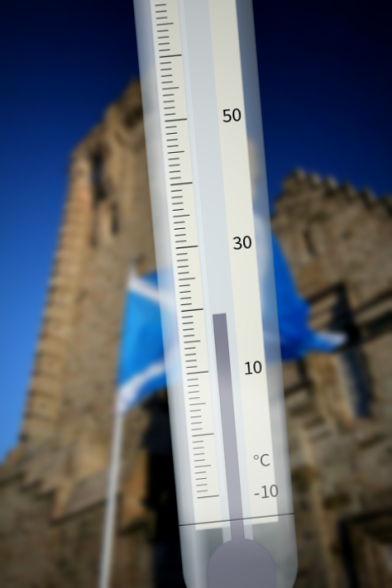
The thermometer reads 19 °C
